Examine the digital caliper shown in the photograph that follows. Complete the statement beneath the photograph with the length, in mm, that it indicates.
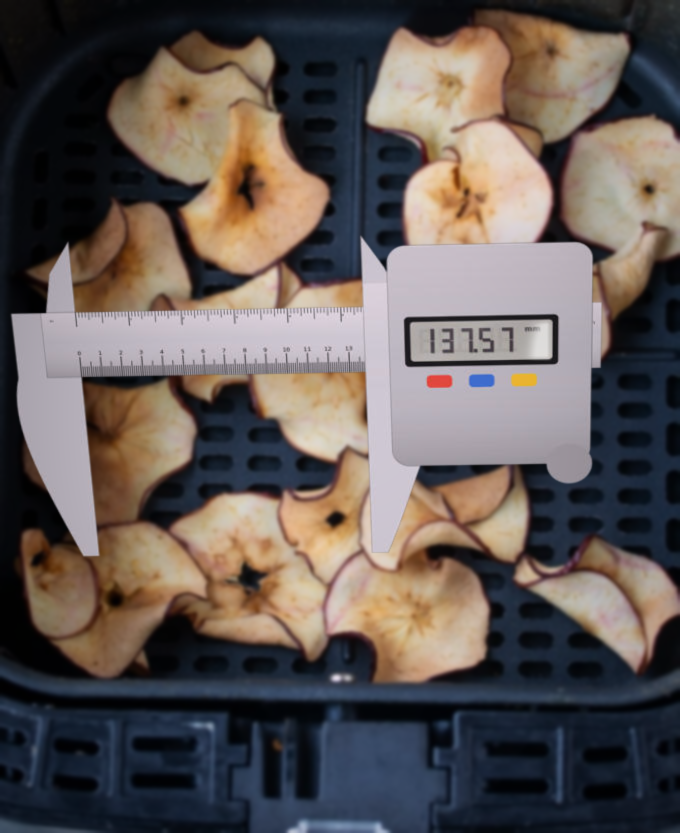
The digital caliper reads 137.57 mm
